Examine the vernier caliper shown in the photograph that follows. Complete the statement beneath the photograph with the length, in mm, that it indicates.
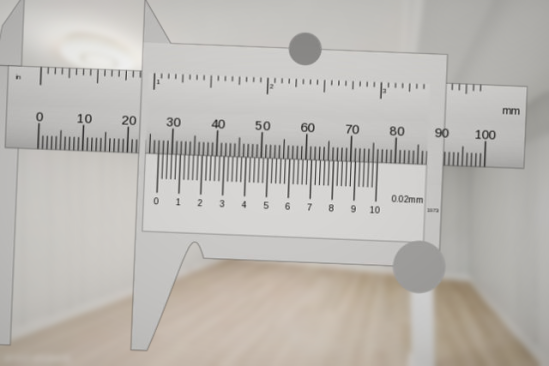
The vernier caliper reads 27.0 mm
